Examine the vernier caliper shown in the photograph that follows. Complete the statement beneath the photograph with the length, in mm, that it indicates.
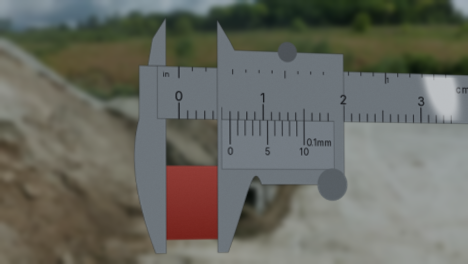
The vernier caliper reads 6.0 mm
